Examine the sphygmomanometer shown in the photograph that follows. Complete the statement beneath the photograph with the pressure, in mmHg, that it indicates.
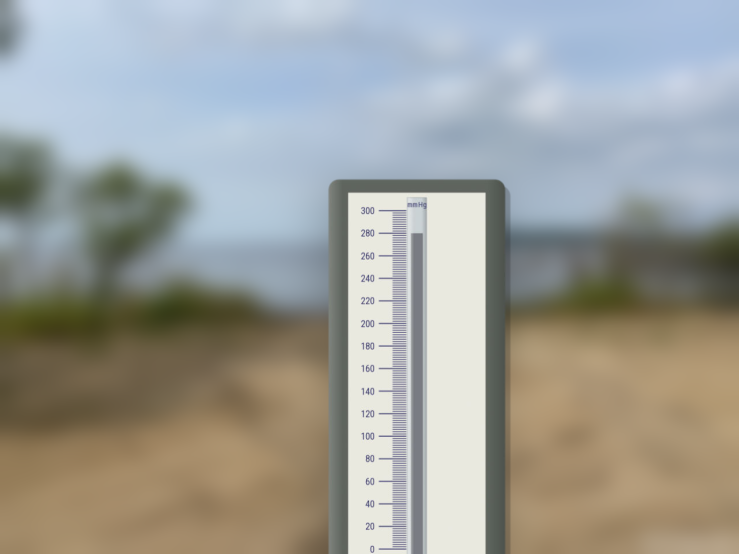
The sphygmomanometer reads 280 mmHg
